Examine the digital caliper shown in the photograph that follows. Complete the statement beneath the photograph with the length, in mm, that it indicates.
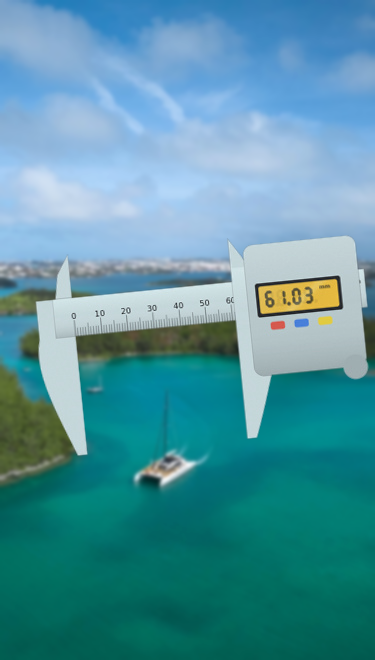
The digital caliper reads 61.03 mm
